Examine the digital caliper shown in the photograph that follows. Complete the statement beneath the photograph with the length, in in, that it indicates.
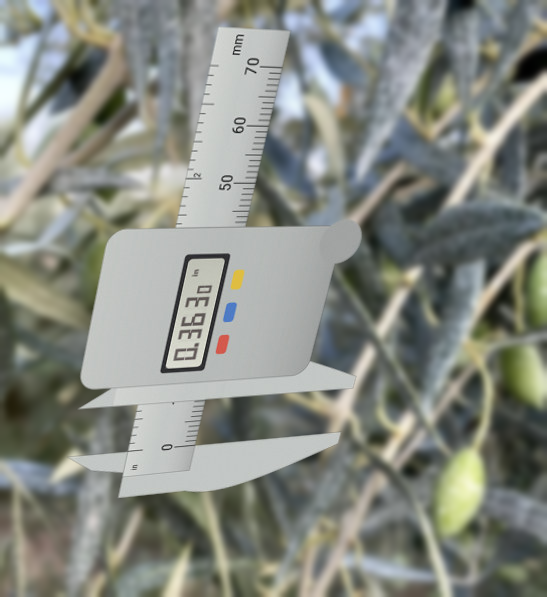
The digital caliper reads 0.3630 in
